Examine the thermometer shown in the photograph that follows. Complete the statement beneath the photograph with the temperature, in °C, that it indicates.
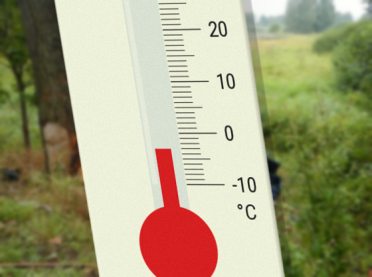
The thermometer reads -3 °C
